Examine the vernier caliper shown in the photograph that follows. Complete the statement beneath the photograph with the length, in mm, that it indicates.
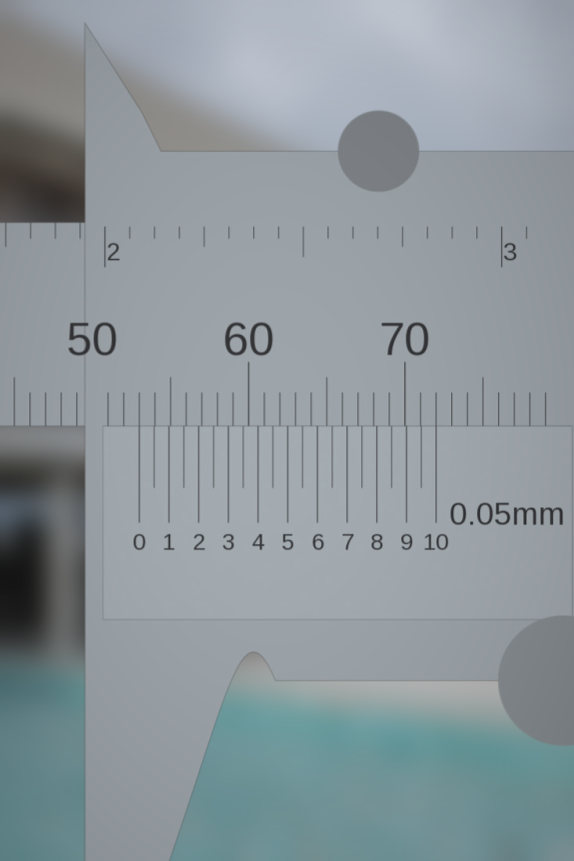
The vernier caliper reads 53.0 mm
